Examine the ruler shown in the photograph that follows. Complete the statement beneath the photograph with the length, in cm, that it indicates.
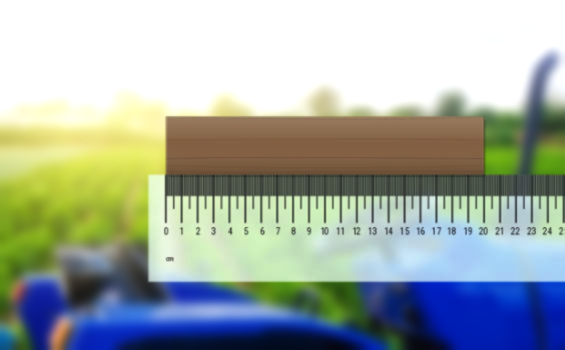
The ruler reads 20 cm
